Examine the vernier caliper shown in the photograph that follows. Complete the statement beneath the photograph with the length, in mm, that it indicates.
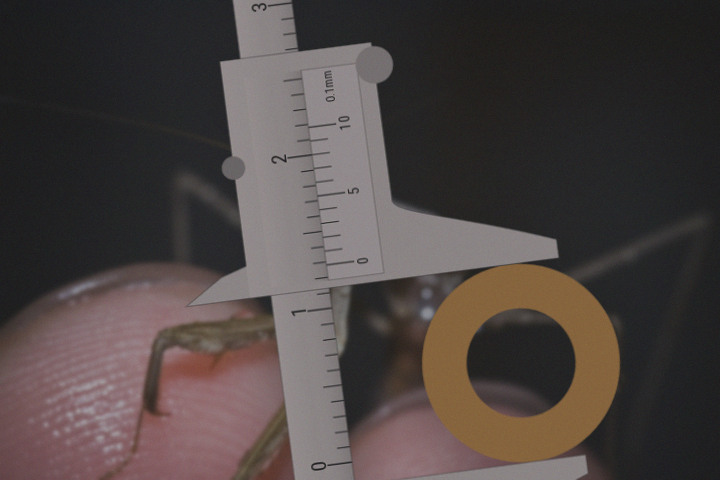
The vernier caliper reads 12.8 mm
